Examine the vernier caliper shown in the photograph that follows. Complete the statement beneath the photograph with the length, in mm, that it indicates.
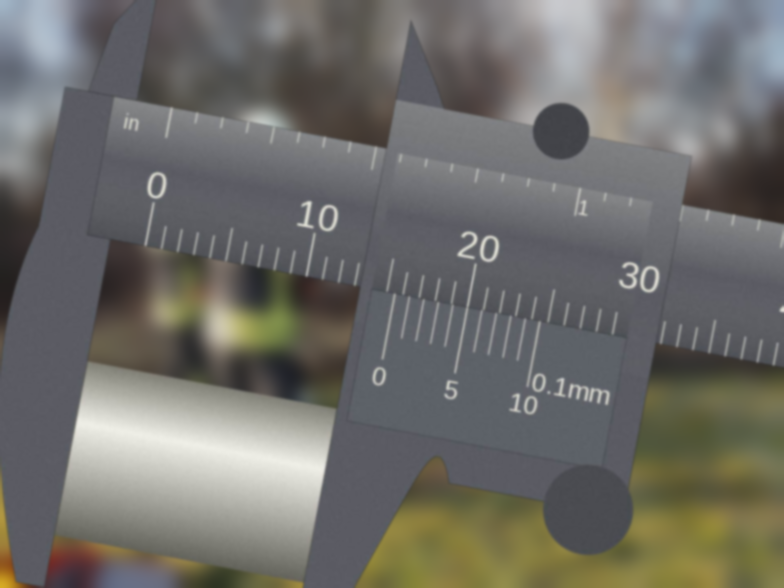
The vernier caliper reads 15.5 mm
